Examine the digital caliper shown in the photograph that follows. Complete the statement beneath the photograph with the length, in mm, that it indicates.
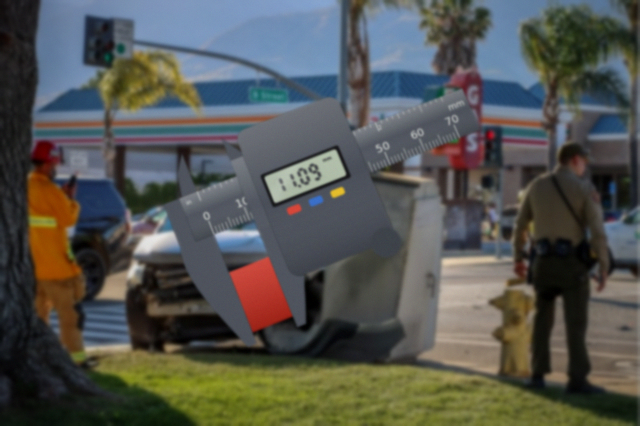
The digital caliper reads 11.09 mm
